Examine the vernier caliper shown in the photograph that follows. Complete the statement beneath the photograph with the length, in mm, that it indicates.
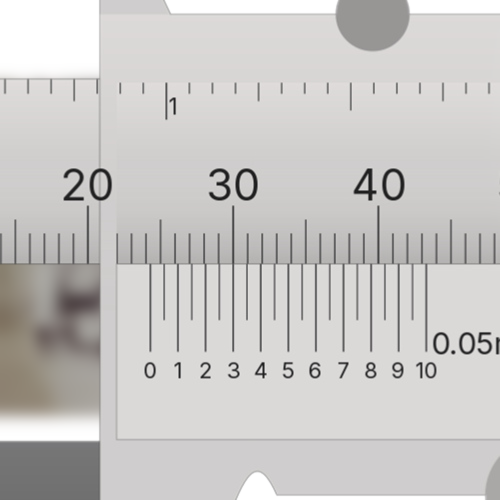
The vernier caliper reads 24.3 mm
